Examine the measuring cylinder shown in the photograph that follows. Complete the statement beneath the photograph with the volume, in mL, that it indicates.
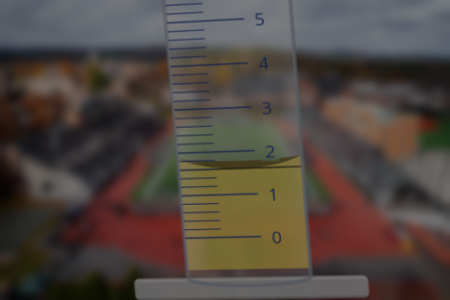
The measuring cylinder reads 1.6 mL
